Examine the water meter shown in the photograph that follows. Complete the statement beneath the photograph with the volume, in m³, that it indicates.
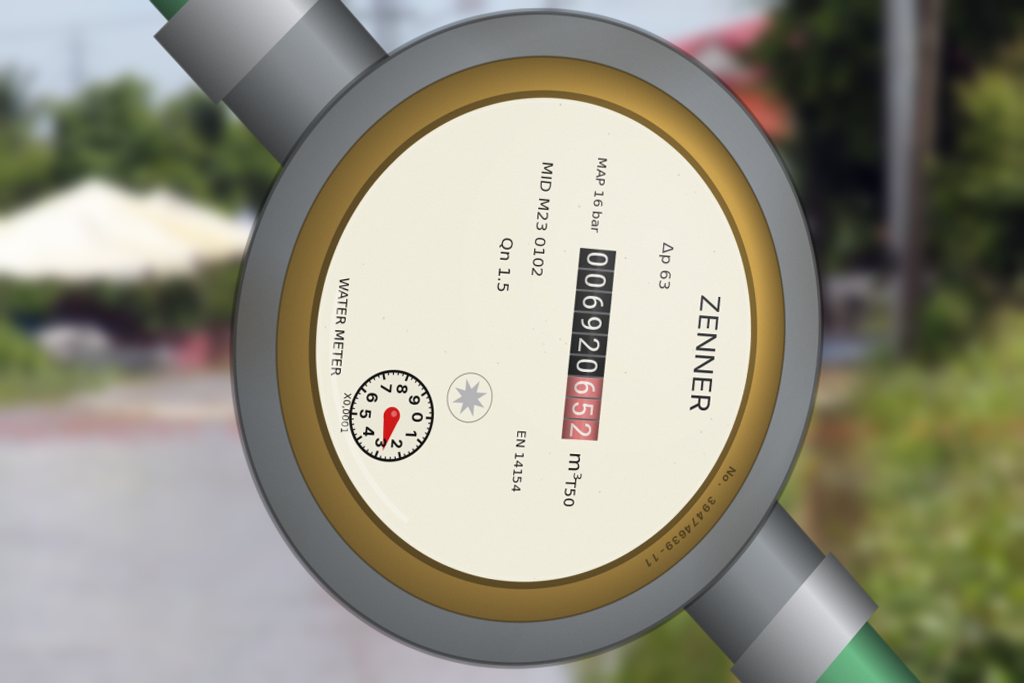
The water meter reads 6920.6522 m³
